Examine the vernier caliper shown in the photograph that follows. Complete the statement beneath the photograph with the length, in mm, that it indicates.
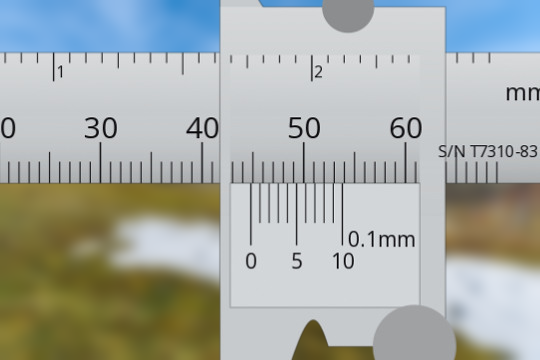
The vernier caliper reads 44.8 mm
